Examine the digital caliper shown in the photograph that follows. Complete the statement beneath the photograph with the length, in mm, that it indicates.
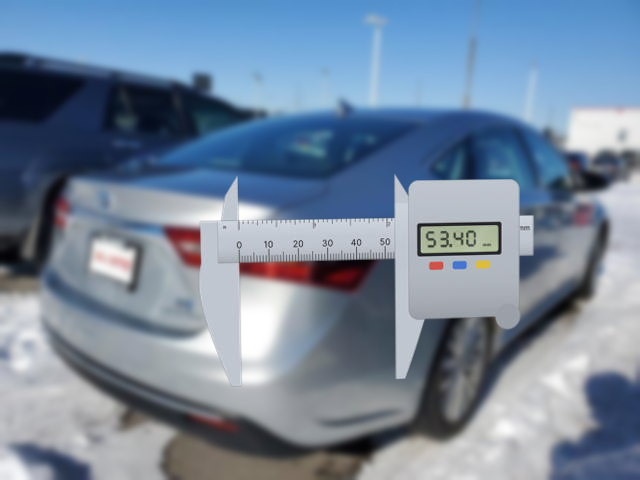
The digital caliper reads 53.40 mm
